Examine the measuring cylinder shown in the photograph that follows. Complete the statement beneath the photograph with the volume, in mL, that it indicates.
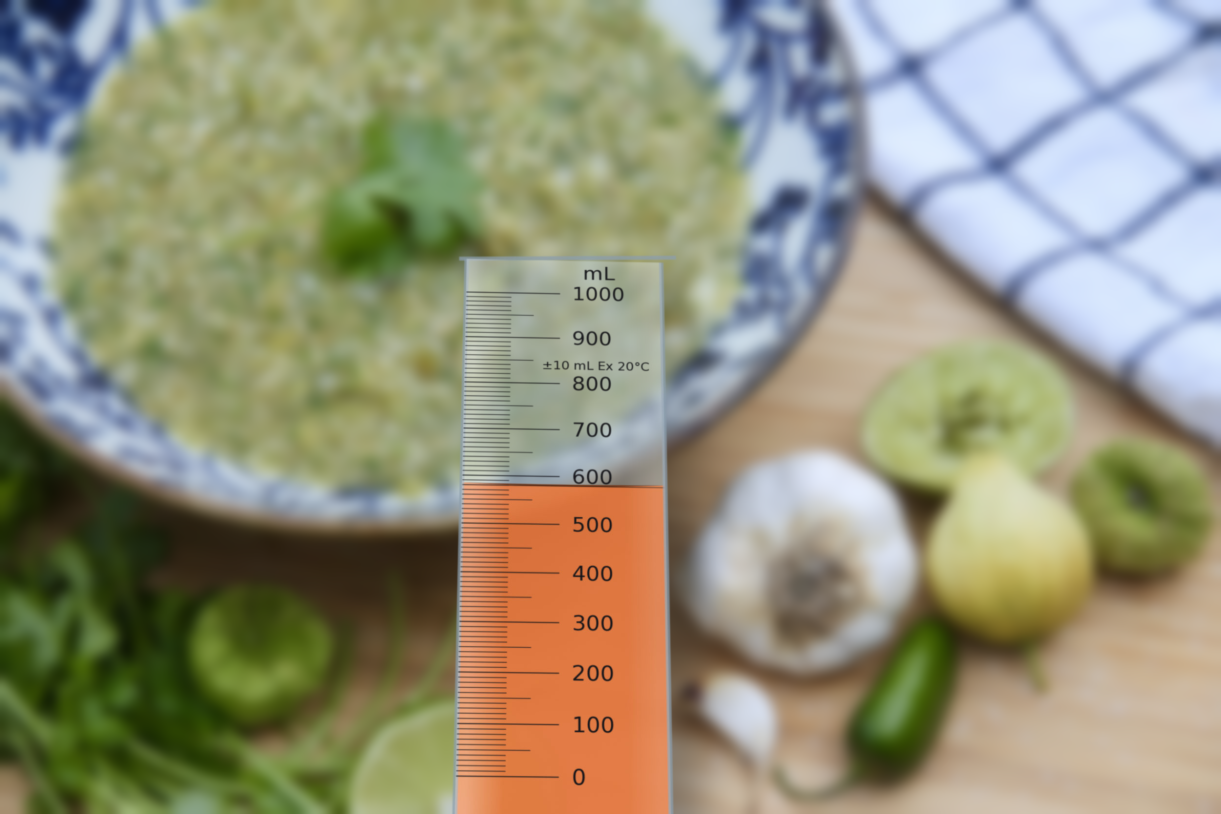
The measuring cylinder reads 580 mL
